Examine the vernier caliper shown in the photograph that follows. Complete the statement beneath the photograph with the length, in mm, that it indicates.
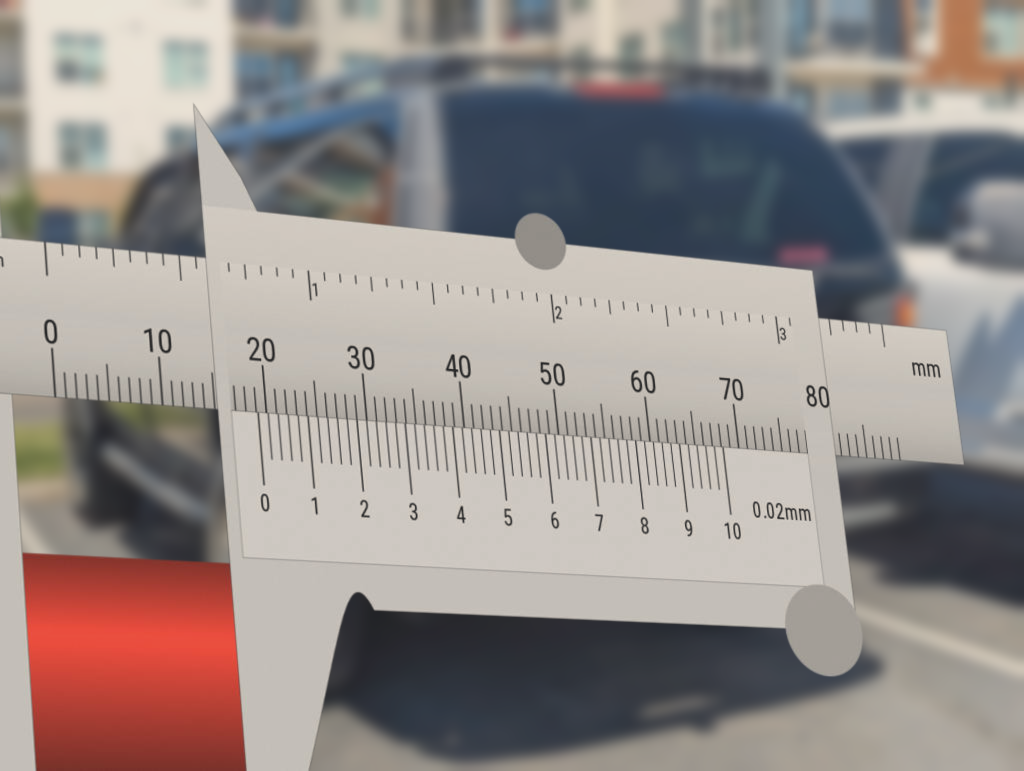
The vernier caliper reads 19.2 mm
